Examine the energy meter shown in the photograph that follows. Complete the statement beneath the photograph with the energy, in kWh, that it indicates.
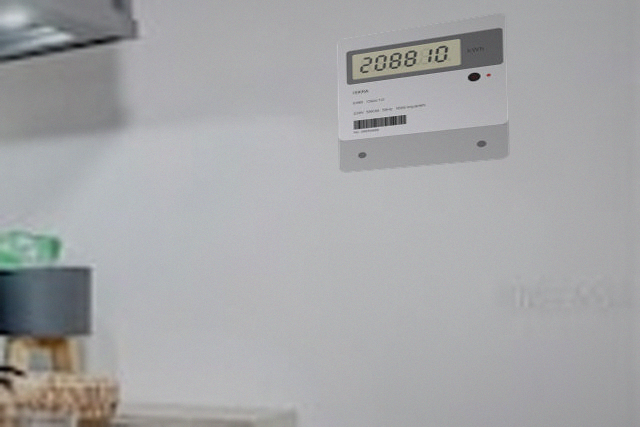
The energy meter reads 208810 kWh
